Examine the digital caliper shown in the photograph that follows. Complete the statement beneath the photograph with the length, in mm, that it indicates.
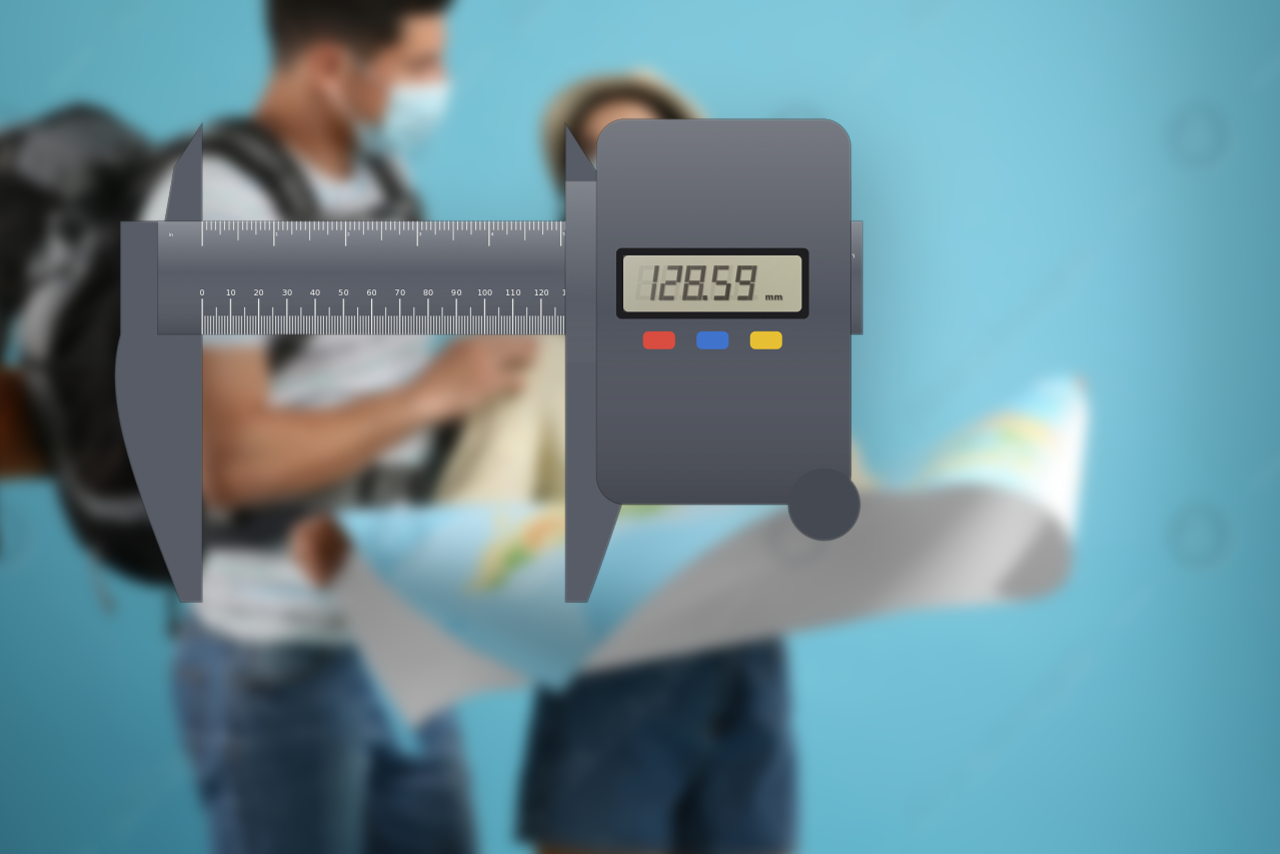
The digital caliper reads 128.59 mm
